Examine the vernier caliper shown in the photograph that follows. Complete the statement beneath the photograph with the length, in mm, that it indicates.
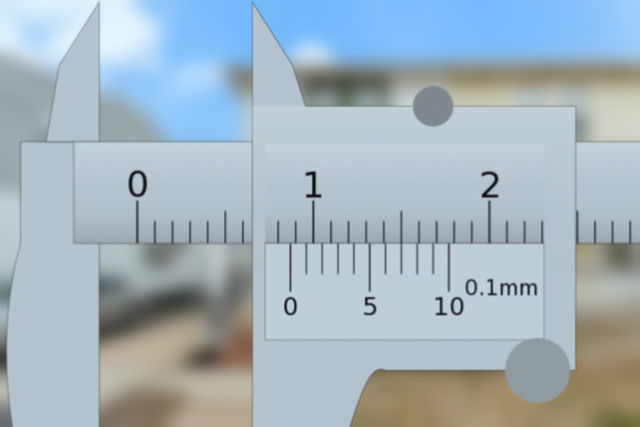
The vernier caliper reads 8.7 mm
